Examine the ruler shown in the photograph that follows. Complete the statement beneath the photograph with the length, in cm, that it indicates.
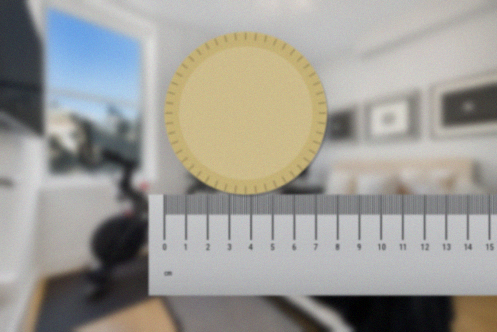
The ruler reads 7.5 cm
